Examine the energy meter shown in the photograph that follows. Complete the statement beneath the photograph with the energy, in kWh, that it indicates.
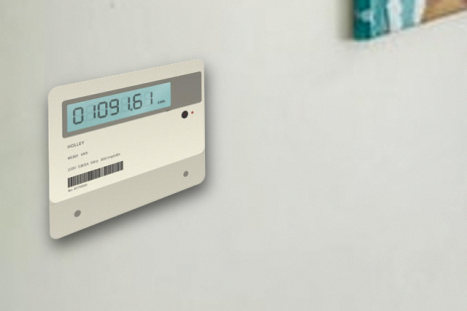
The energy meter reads 1091.61 kWh
